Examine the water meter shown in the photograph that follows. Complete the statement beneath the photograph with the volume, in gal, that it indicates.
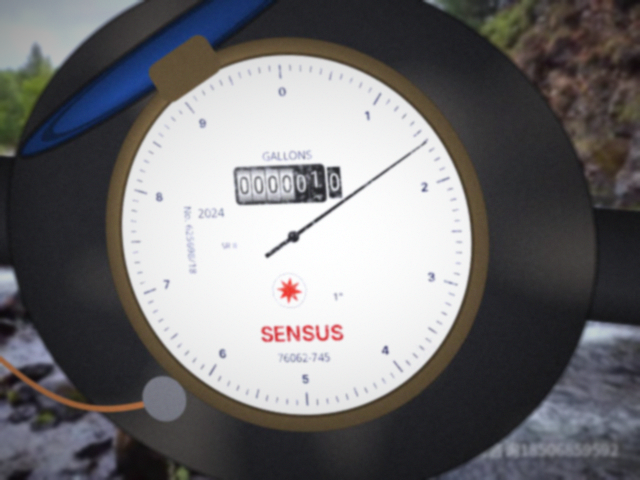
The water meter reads 11.6 gal
